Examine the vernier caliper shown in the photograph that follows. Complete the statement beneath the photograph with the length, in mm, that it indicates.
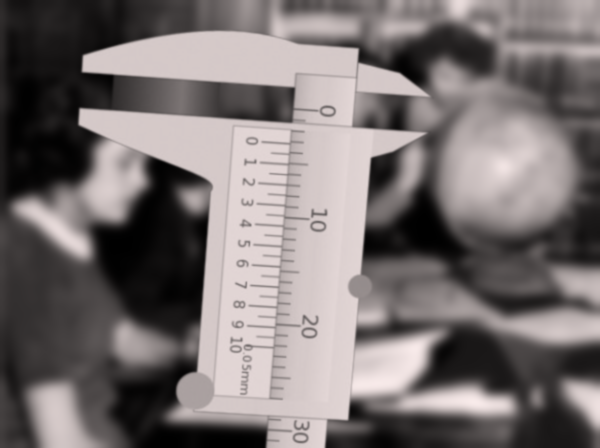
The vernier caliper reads 3.2 mm
